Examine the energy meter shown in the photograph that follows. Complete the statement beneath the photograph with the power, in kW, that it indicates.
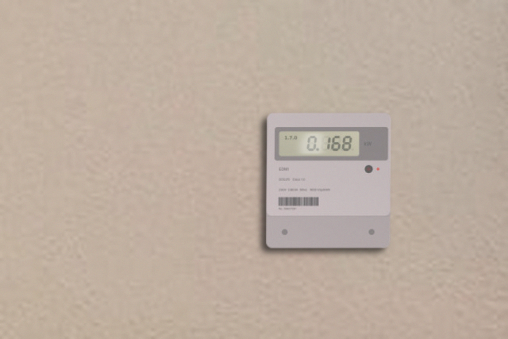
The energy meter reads 0.168 kW
